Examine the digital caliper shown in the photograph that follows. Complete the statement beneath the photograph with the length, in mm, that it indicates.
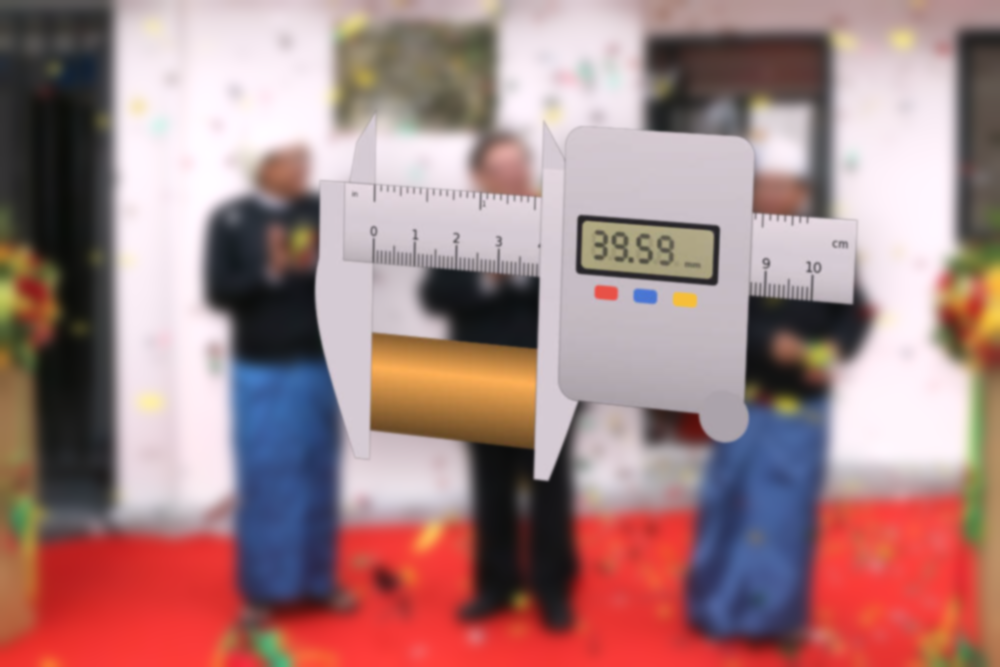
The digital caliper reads 39.59 mm
